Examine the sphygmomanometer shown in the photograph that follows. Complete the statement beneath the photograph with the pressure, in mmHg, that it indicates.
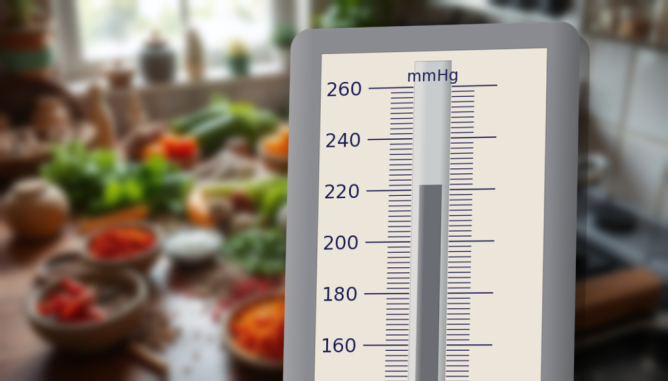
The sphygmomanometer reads 222 mmHg
